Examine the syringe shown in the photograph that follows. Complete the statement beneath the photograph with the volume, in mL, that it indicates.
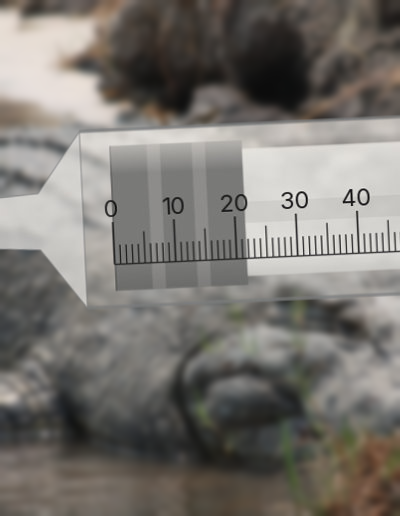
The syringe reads 0 mL
